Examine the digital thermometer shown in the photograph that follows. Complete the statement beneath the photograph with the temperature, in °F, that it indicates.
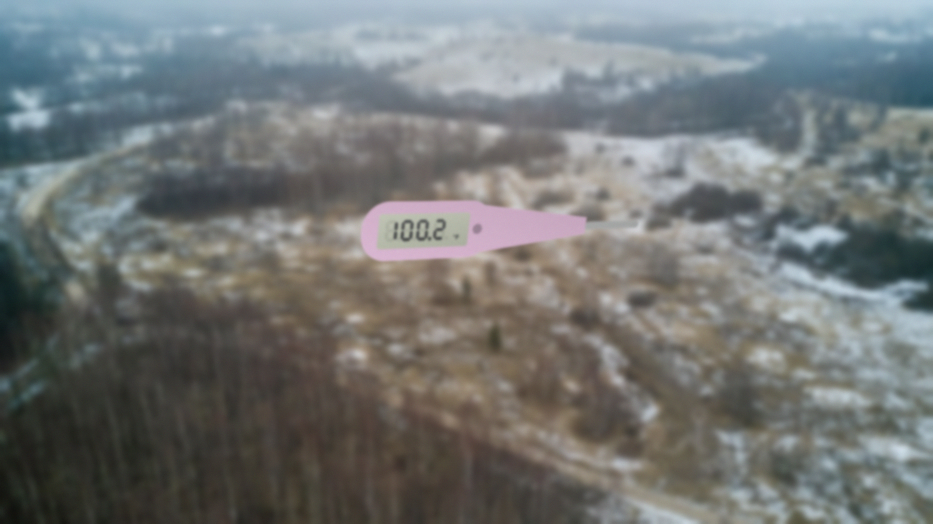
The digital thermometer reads 100.2 °F
